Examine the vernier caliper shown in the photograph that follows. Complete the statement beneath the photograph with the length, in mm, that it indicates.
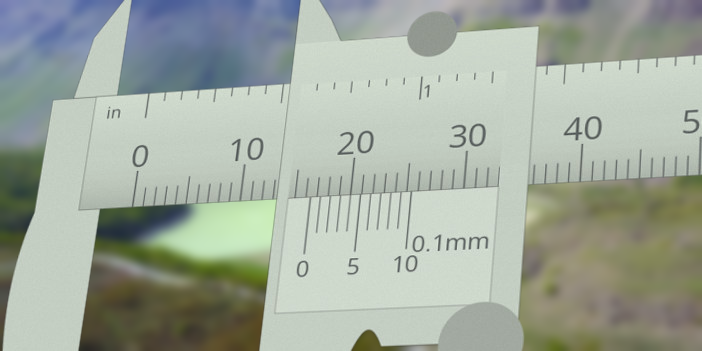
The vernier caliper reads 16.4 mm
